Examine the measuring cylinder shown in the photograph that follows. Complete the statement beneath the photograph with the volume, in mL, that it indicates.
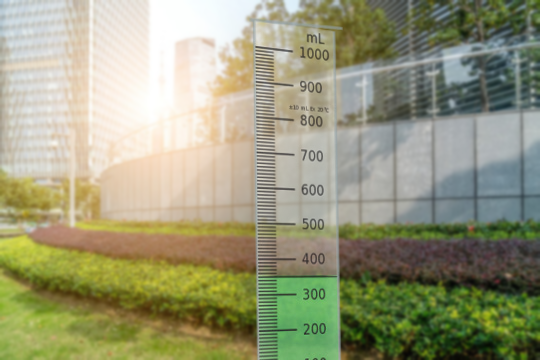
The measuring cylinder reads 350 mL
